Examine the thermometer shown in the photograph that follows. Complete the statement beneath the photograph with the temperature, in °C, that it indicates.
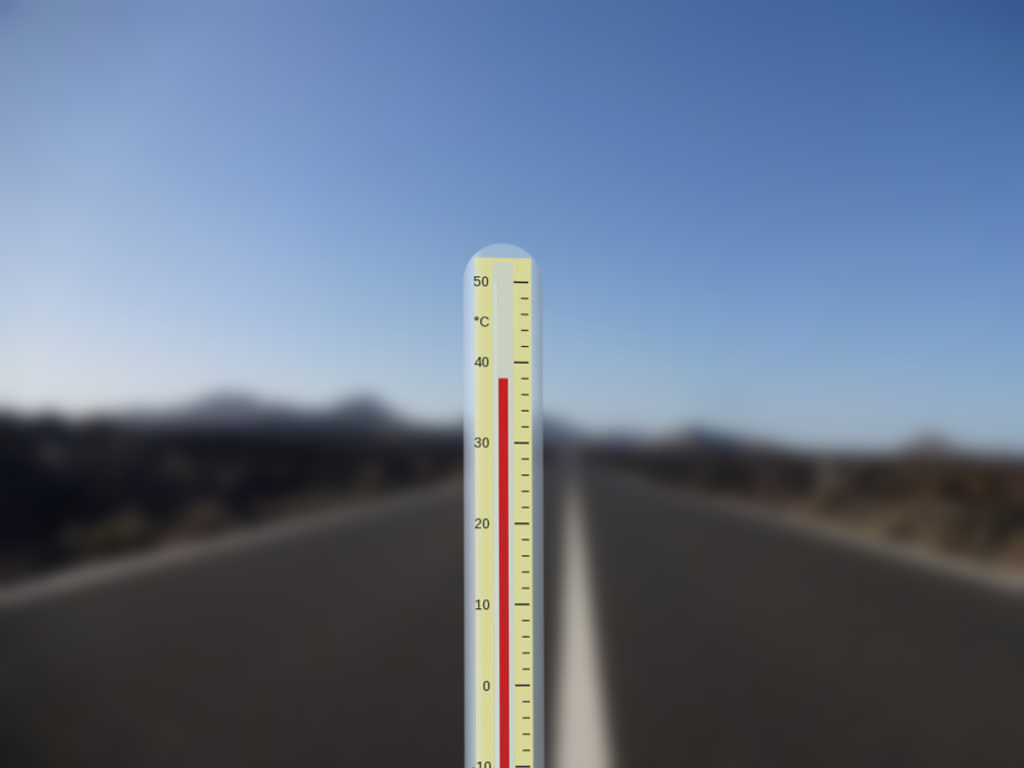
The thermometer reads 38 °C
